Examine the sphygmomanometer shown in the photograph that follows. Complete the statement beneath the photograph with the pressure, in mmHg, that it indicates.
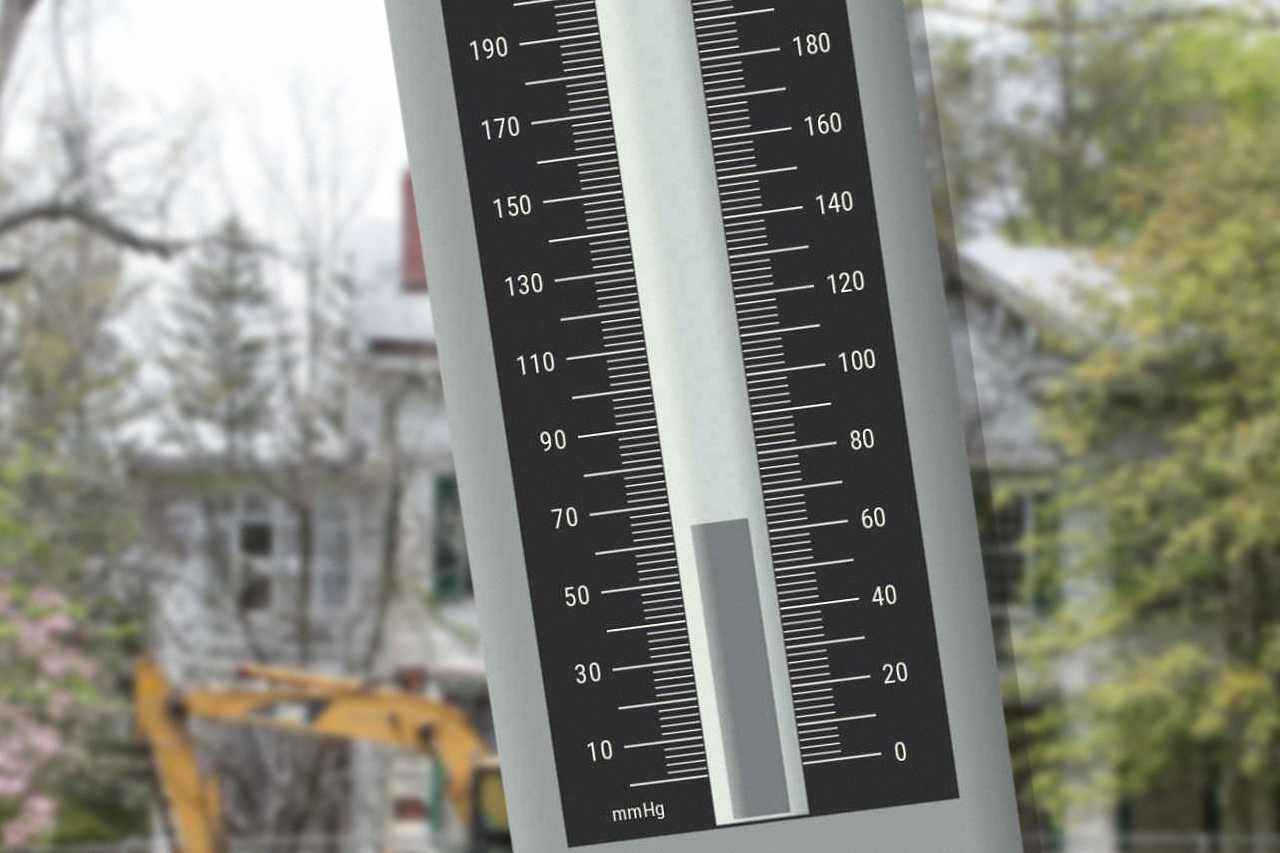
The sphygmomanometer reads 64 mmHg
